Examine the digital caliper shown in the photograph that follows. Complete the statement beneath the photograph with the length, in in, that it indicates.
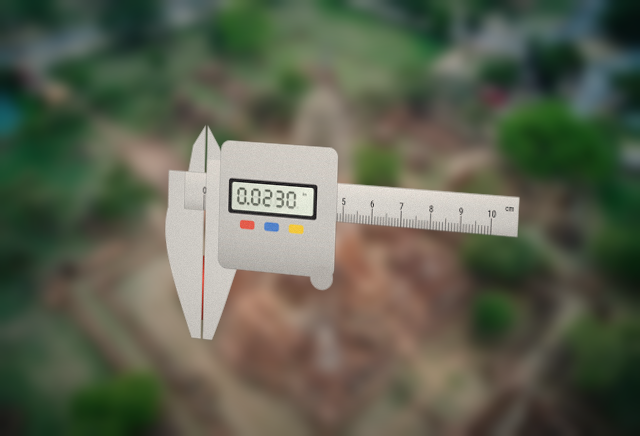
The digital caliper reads 0.0230 in
